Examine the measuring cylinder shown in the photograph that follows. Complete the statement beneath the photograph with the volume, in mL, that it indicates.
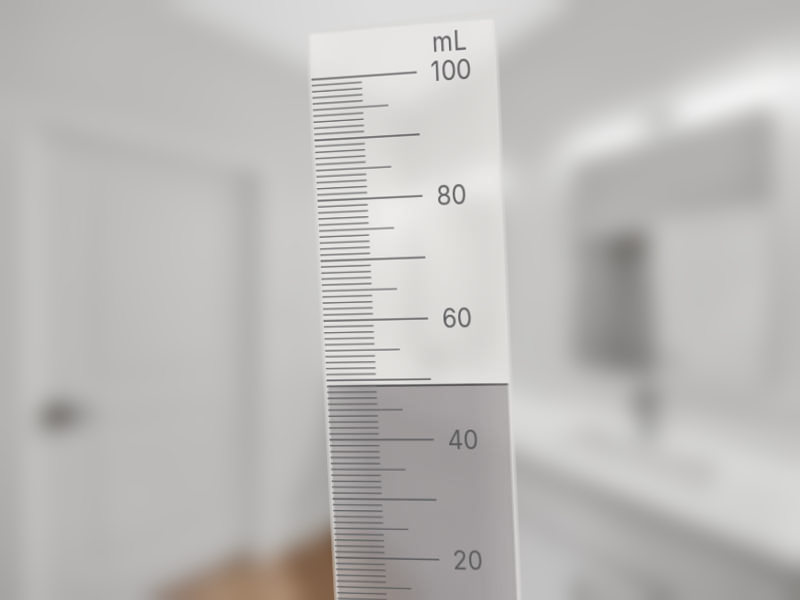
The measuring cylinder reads 49 mL
